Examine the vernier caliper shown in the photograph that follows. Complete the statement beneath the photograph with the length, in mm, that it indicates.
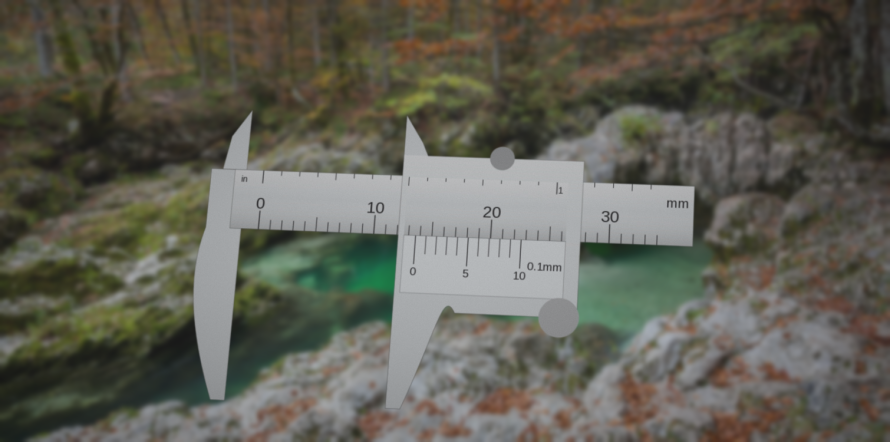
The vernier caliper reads 13.6 mm
